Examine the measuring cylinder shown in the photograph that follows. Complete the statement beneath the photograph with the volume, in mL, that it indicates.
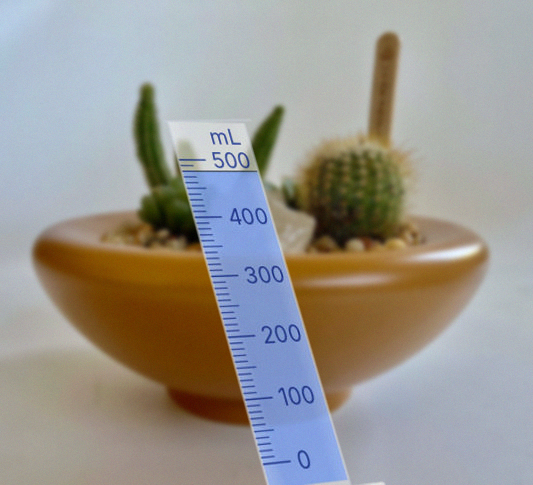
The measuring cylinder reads 480 mL
